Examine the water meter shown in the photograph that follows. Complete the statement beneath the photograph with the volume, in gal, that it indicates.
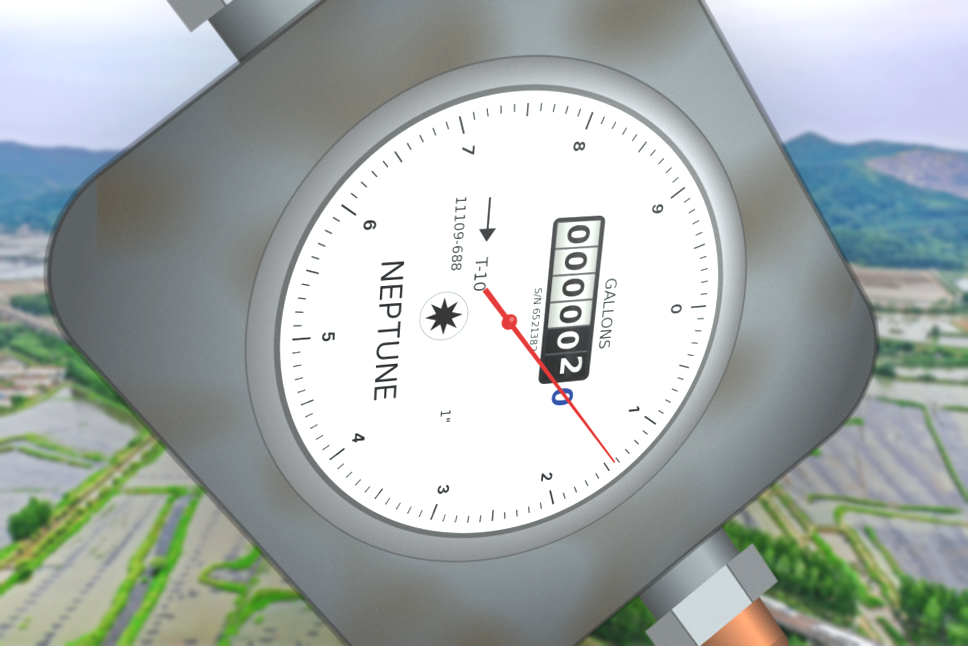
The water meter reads 21.4 gal
